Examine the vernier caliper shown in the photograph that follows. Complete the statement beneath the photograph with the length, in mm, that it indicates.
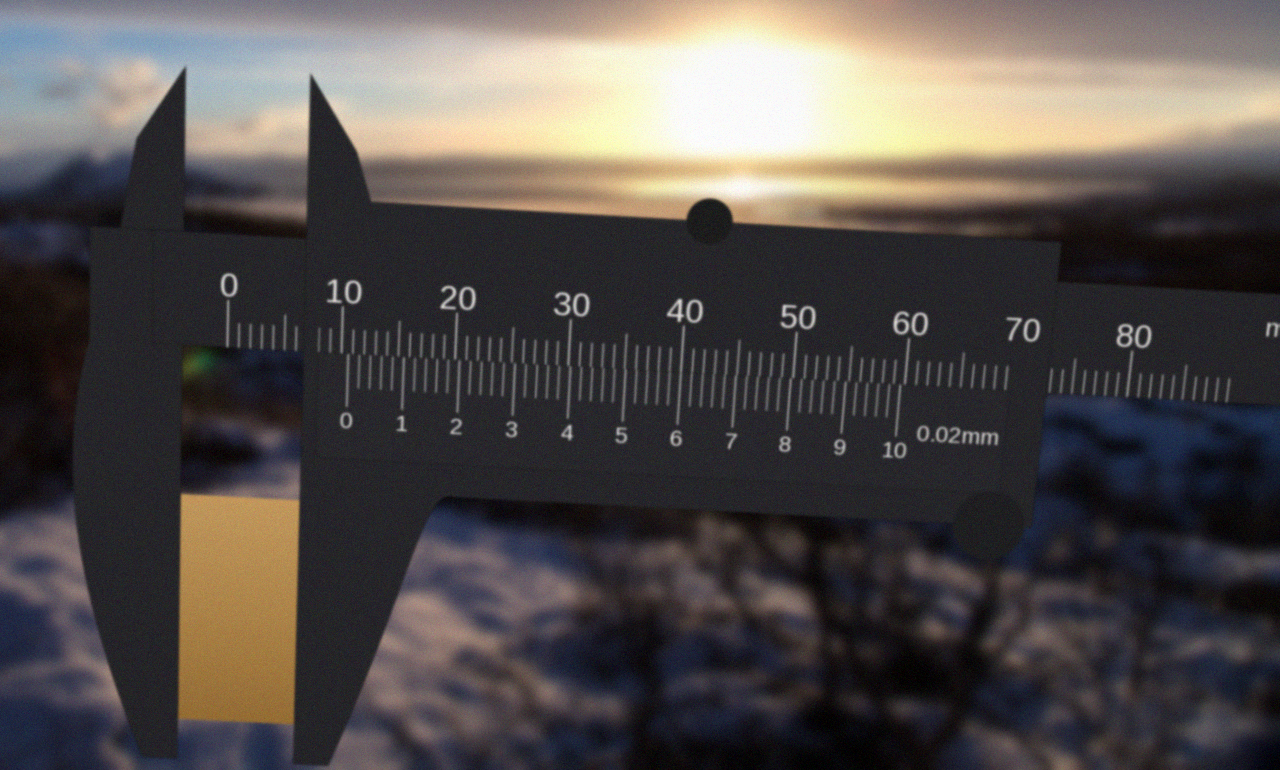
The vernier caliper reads 10.6 mm
